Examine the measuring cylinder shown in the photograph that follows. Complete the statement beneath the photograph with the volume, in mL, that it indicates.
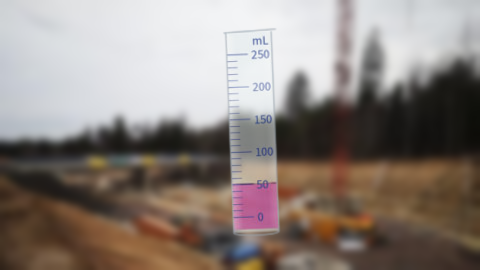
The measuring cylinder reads 50 mL
